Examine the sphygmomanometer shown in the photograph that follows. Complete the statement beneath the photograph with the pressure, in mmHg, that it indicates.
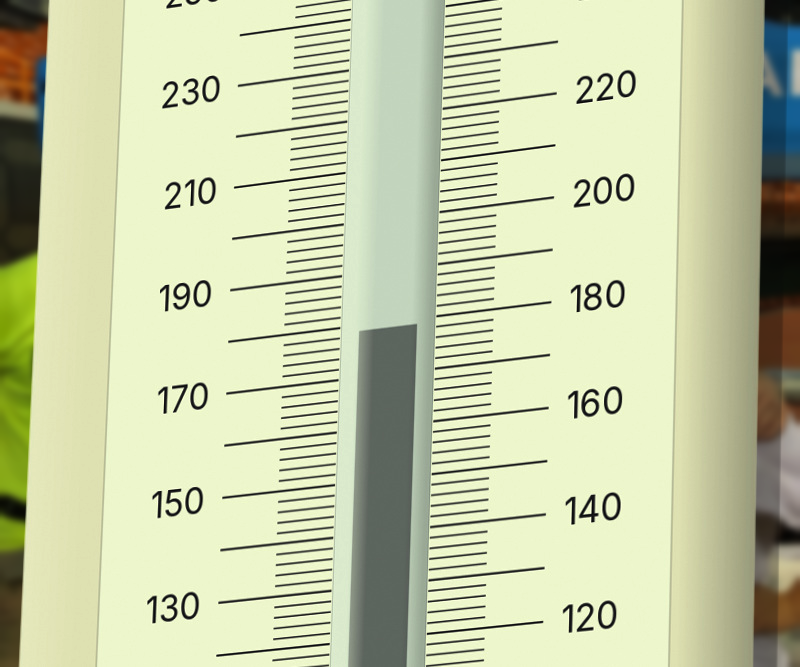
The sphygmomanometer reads 179 mmHg
